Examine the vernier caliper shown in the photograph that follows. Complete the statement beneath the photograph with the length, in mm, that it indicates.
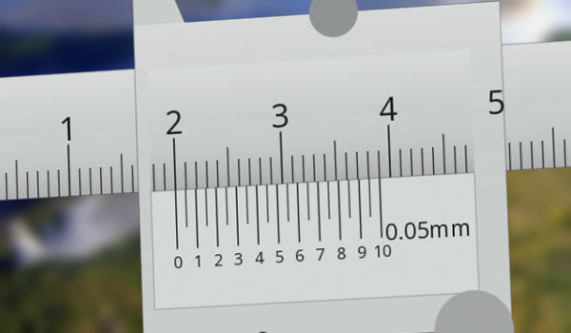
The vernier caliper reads 20.0 mm
